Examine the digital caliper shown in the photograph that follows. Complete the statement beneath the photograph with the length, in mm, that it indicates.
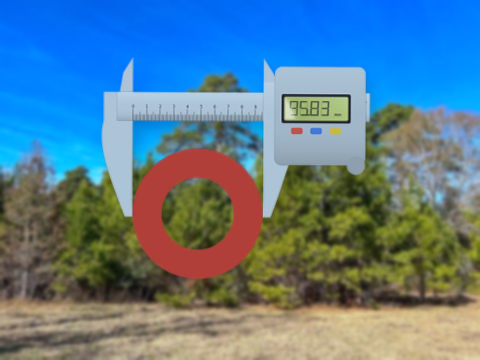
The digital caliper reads 95.83 mm
